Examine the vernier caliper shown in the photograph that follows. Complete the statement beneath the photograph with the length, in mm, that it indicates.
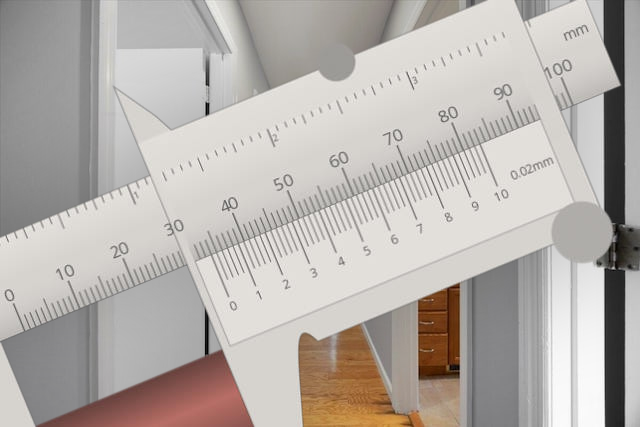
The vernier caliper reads 34.0 mm
